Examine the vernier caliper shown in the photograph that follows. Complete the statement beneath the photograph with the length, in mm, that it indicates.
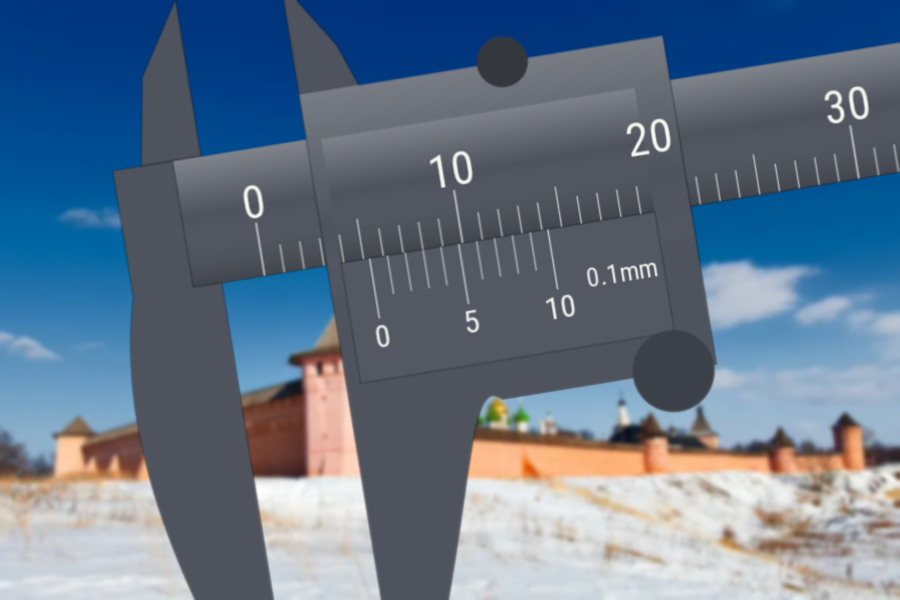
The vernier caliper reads 5.3 mm
